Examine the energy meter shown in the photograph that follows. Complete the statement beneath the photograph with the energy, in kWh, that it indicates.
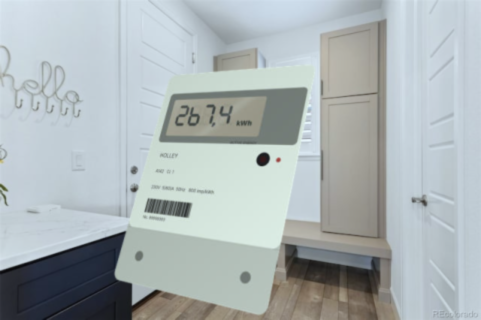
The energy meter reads 267.4 kWh
